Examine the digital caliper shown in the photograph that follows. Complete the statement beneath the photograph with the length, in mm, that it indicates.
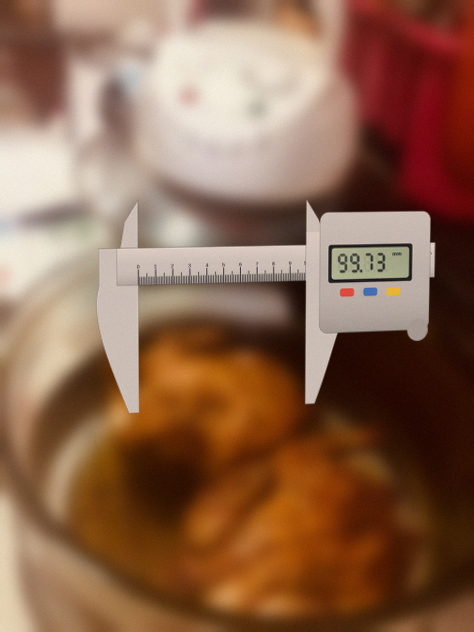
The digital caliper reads 99.73 mm
